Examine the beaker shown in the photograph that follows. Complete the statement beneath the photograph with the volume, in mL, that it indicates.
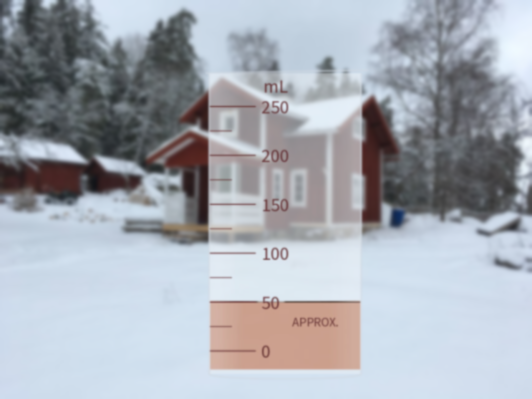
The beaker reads 50 mL
